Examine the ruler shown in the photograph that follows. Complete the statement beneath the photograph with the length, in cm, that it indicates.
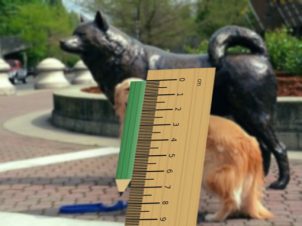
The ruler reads 7.5 cm
